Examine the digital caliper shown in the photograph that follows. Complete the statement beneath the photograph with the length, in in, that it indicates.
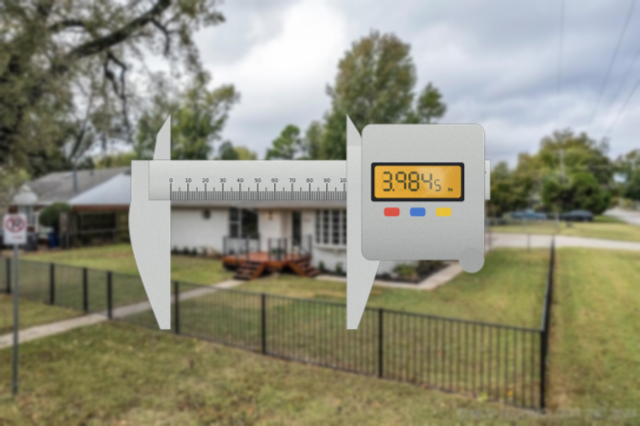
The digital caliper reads 3.9845 in
